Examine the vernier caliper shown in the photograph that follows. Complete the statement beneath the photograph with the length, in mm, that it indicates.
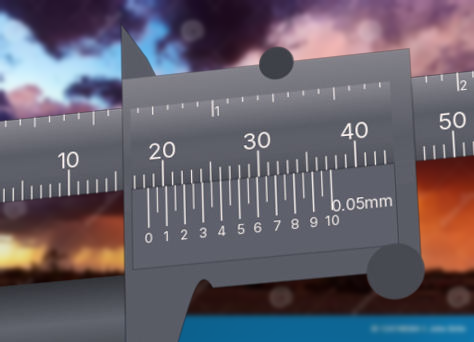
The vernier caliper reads 18.4 mm
